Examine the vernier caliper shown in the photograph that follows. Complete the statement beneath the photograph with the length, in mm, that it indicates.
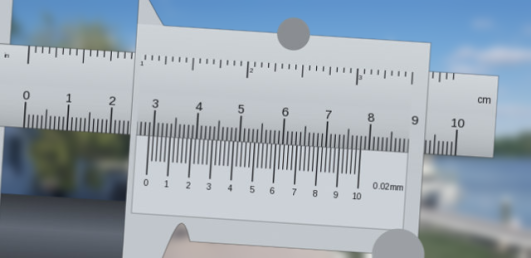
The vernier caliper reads 29.0 mm
